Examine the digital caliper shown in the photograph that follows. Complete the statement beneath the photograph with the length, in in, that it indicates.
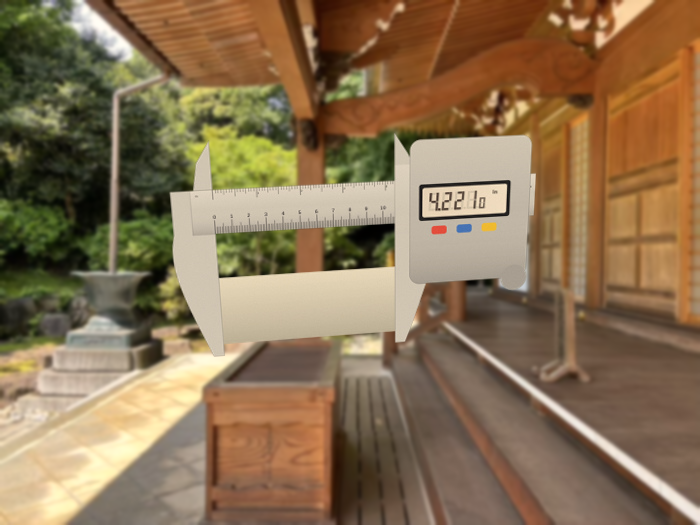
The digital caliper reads 4.2210 in
